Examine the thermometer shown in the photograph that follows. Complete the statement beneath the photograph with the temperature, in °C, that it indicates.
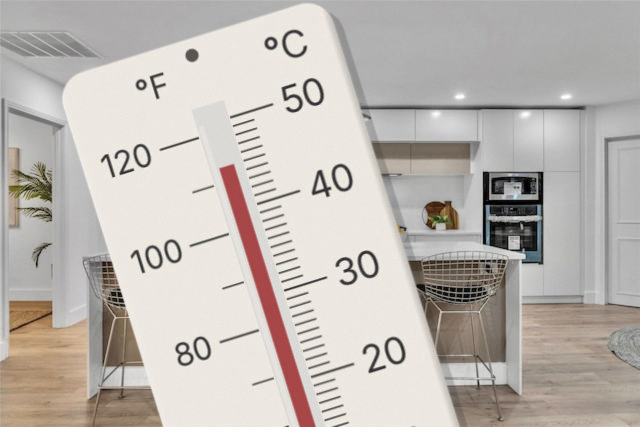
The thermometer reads 45 °C
